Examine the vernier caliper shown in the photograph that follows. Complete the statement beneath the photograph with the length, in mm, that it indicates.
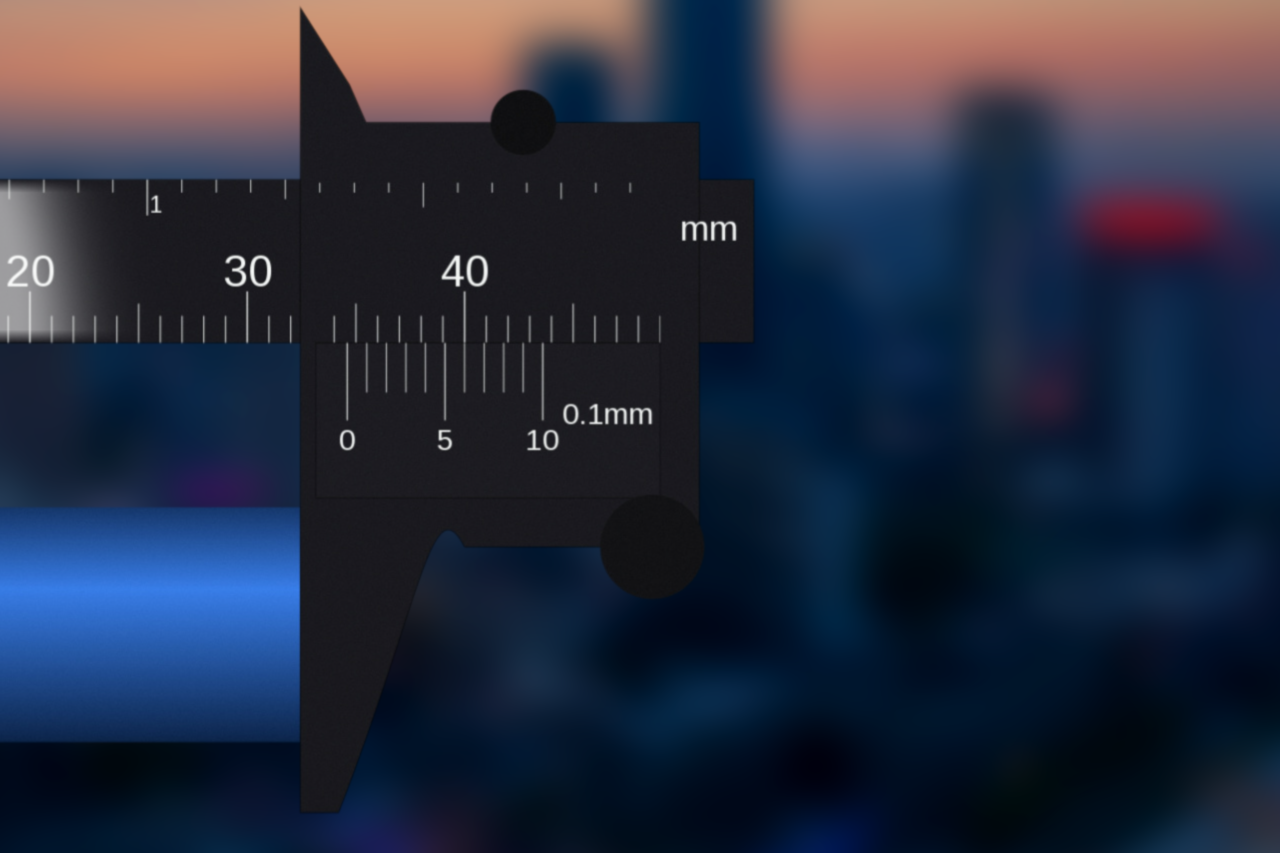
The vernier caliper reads 34.6 mm
